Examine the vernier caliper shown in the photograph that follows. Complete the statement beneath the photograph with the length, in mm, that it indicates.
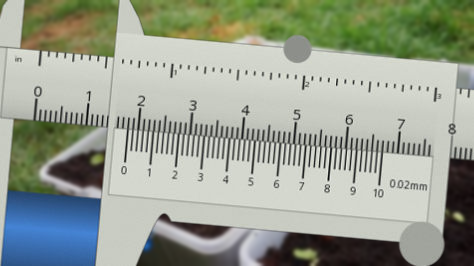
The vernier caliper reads 18.0 mm
